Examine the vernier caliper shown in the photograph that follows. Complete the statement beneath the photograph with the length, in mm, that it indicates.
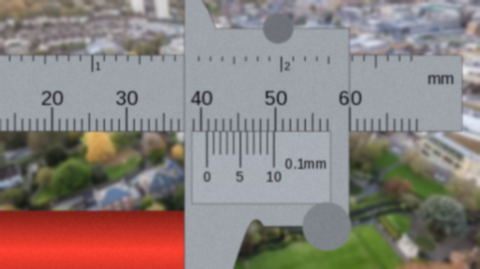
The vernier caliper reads 40.8 mm
